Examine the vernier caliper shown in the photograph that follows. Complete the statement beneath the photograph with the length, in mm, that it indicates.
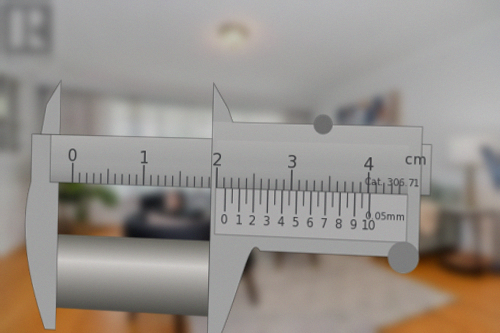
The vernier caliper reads 21.2 mm
